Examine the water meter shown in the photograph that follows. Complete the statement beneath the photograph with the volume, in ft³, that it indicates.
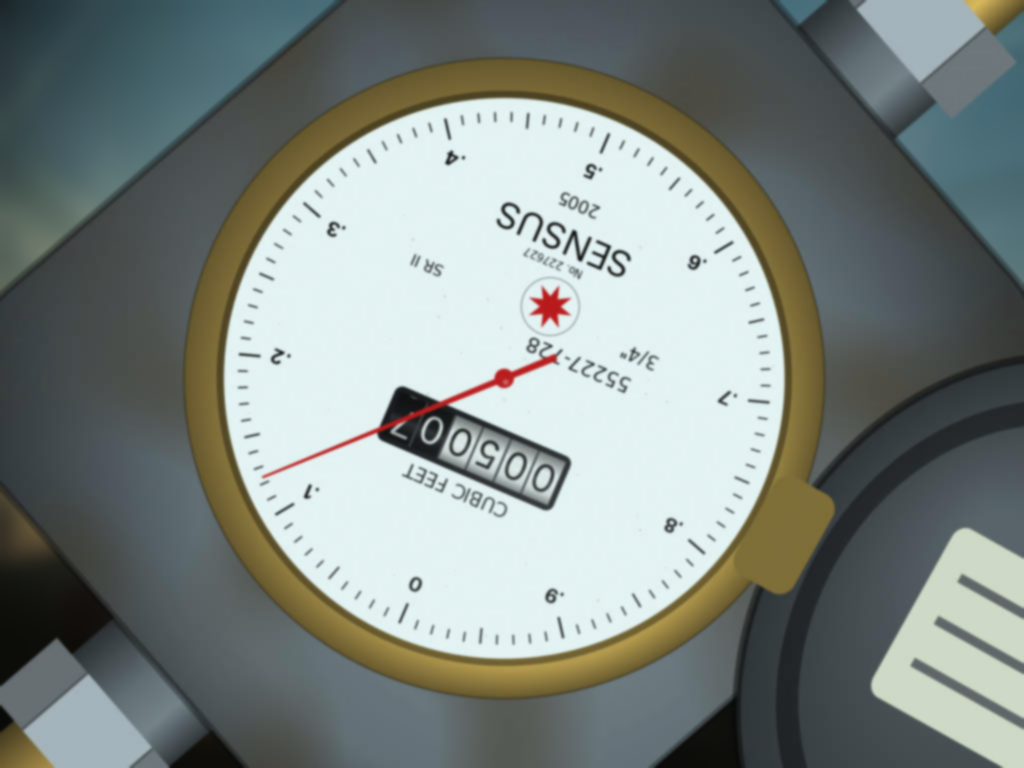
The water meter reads 5007.12 ft³
